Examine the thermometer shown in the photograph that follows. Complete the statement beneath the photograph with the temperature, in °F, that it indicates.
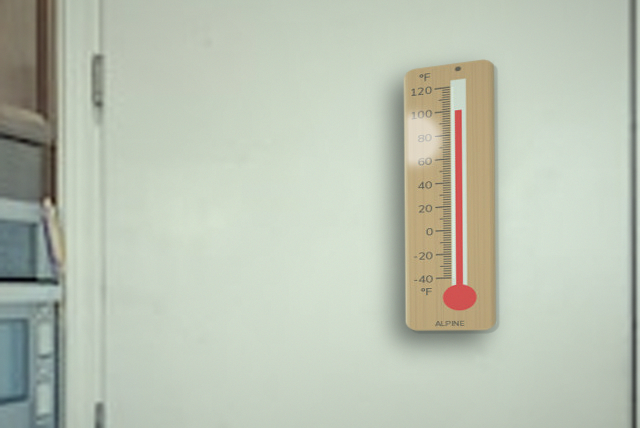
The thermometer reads 100 °F
